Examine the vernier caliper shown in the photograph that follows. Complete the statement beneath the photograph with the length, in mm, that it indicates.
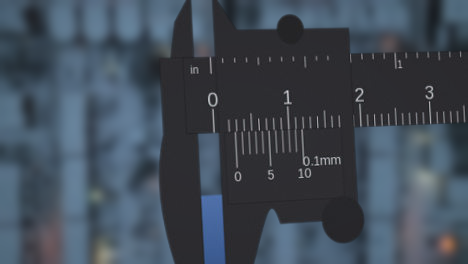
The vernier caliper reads 2.8 mm
